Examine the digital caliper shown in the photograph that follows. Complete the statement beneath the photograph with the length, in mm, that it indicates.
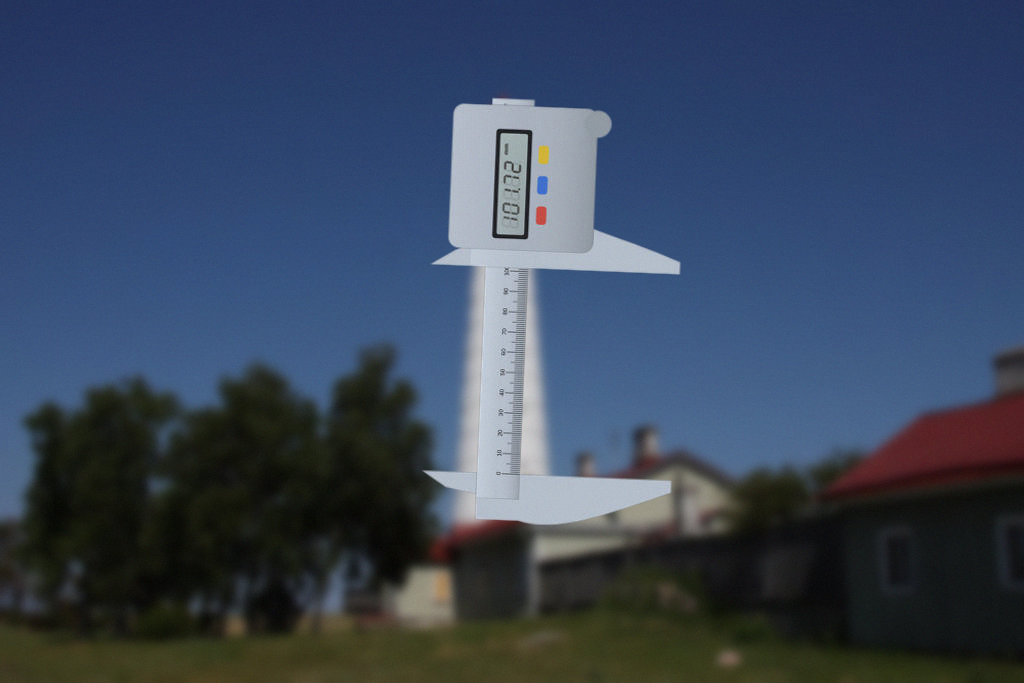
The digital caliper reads 101.72 mm
